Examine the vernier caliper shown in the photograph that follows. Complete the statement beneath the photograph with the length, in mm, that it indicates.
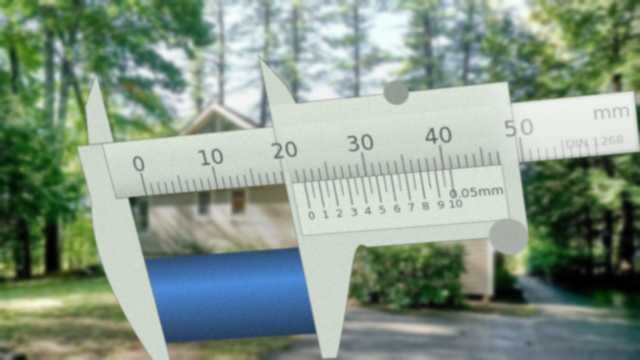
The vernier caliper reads 21.8 mm
